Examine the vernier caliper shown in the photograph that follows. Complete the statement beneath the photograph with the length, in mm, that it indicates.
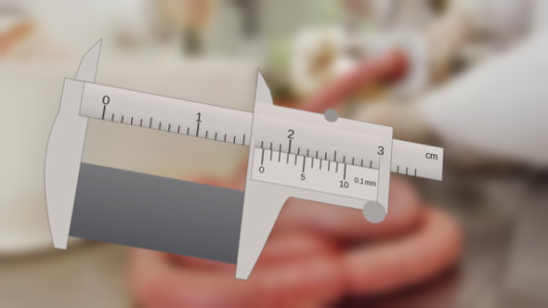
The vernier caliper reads 17.2 mm
